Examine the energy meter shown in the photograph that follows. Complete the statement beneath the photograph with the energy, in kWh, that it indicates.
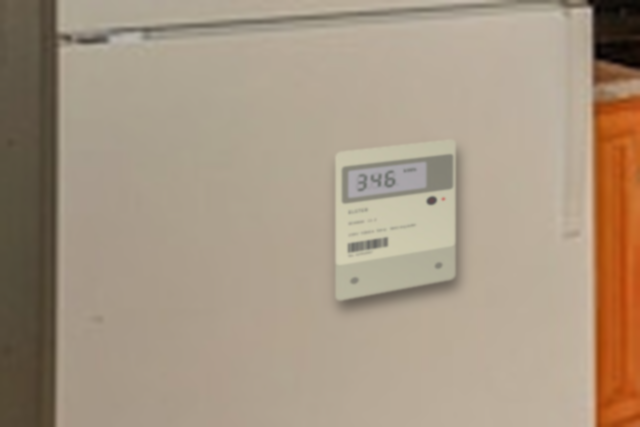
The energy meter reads 346 kWh
